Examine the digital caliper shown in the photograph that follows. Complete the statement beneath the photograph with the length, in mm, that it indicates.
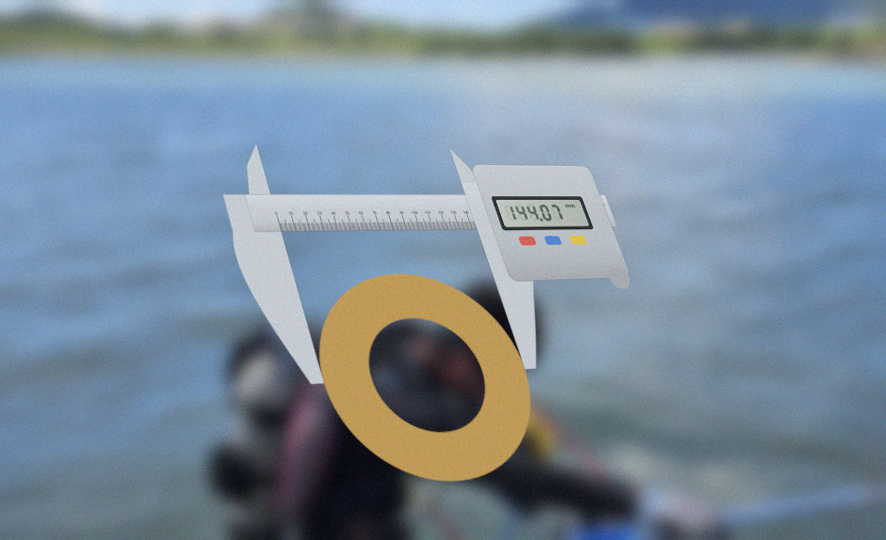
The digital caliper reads 144.07 mm
